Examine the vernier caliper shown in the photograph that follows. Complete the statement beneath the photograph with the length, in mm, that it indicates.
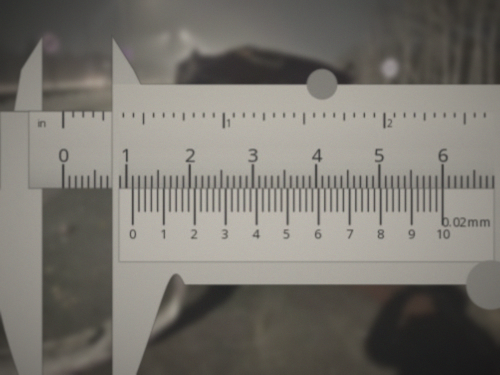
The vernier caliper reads 11.0 mm
